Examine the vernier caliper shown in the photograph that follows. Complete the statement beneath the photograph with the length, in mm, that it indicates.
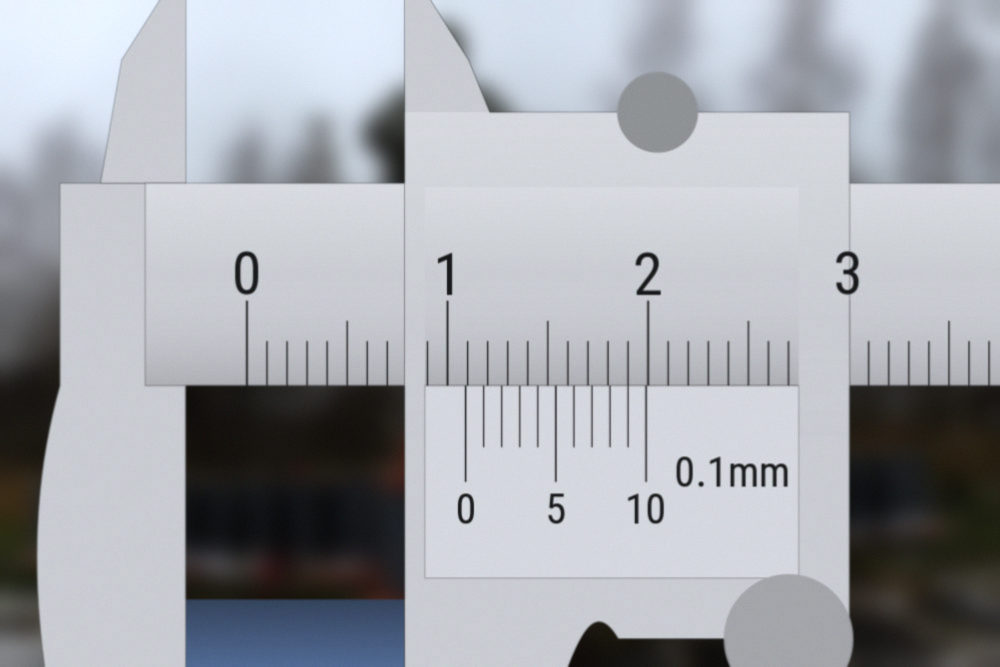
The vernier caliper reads 10.9 mm
